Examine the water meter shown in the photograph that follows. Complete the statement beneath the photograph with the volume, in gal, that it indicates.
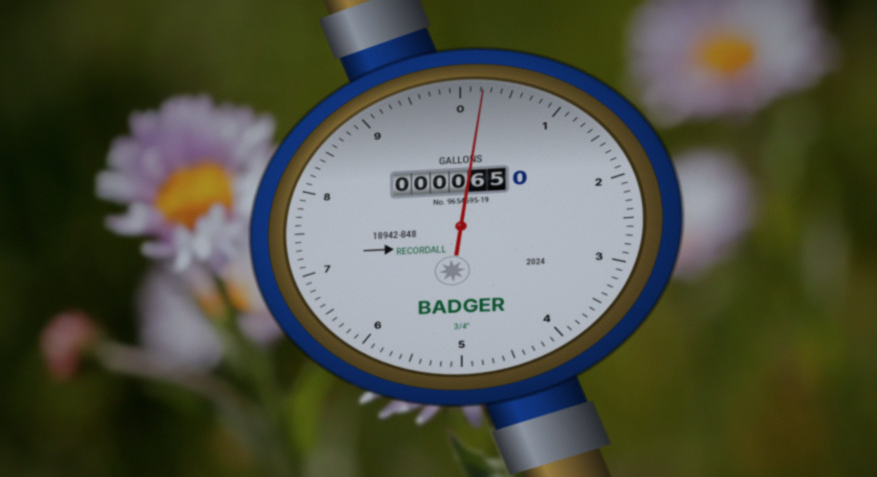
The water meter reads 650.2 gal
